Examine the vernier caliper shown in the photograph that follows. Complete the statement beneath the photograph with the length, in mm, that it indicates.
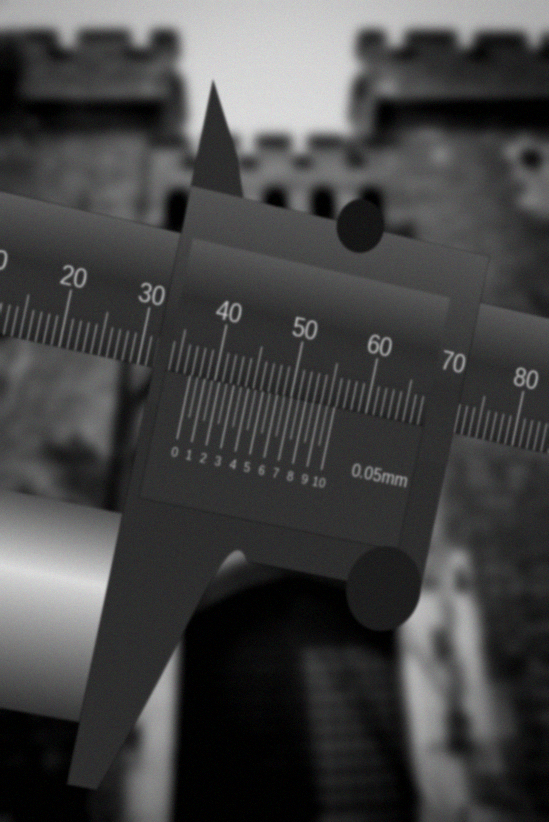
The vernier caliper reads 36.8 mm
